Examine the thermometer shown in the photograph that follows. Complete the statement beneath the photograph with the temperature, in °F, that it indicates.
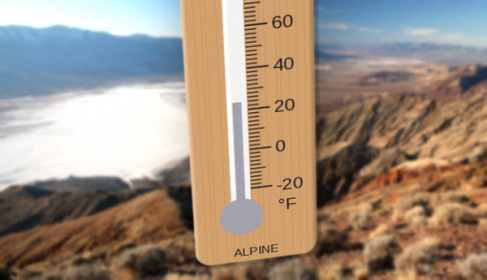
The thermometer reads 24 °F
